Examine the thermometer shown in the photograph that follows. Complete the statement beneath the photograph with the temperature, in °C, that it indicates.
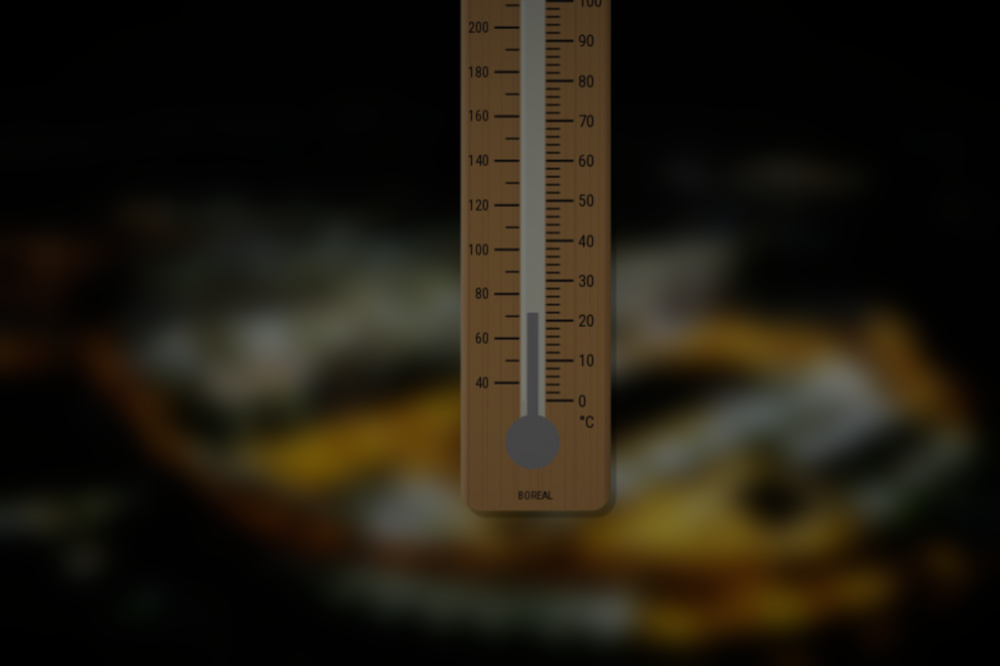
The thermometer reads 22 °C
